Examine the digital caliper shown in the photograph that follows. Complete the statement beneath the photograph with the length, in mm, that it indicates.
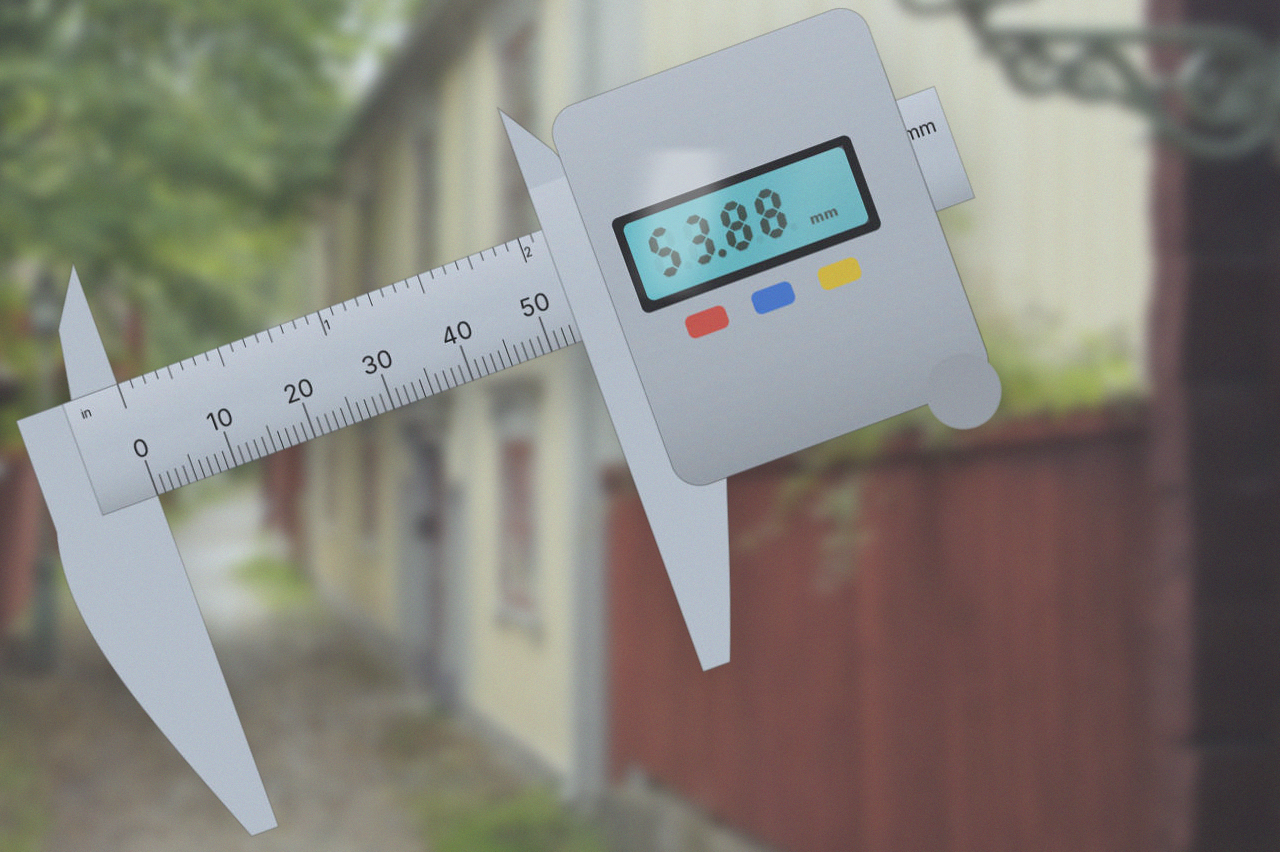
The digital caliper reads 53.88 mm
